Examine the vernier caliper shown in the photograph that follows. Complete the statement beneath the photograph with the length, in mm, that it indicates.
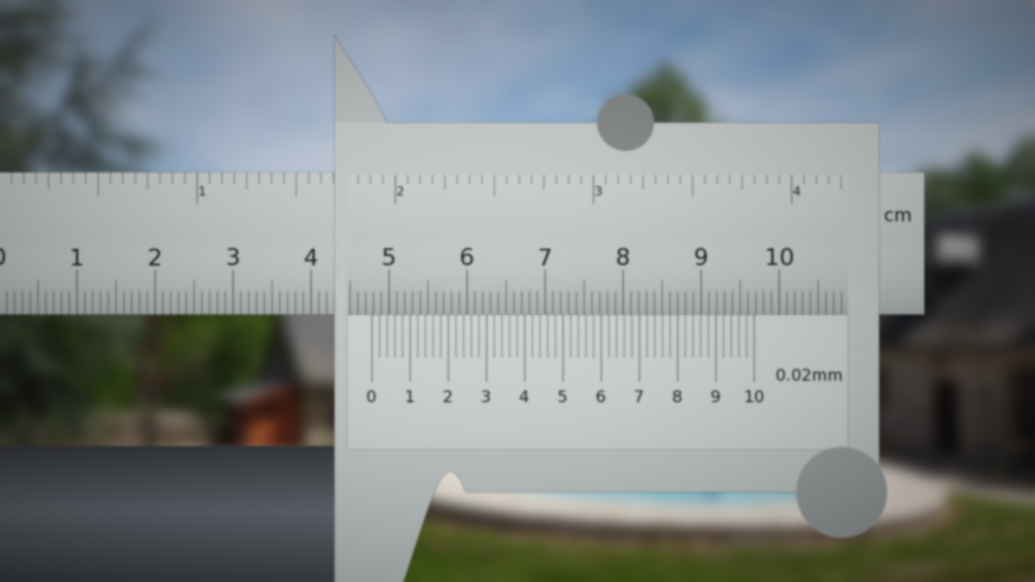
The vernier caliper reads 47.8 mm
